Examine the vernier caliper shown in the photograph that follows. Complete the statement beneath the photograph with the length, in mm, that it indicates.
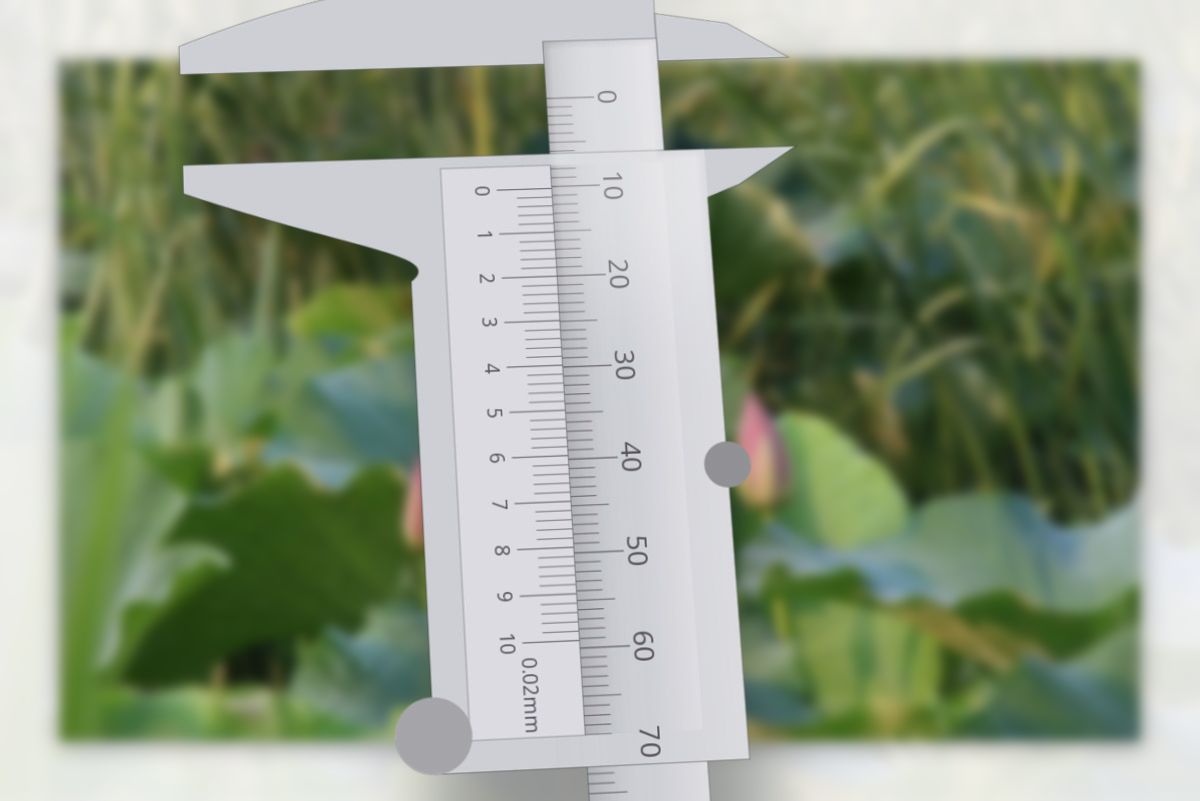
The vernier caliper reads 10.2 mm
